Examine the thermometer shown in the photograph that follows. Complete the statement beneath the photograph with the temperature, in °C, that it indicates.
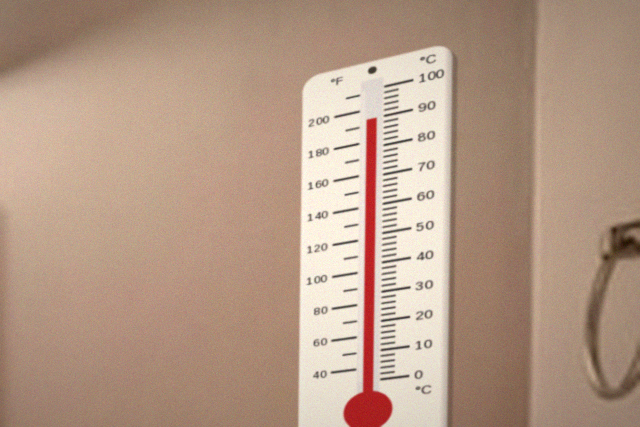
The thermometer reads 90 °C
